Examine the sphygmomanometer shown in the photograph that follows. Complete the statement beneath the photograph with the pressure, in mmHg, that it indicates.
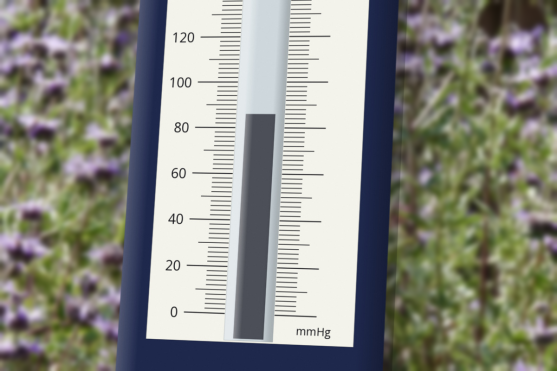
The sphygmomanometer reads 86 mmHg
